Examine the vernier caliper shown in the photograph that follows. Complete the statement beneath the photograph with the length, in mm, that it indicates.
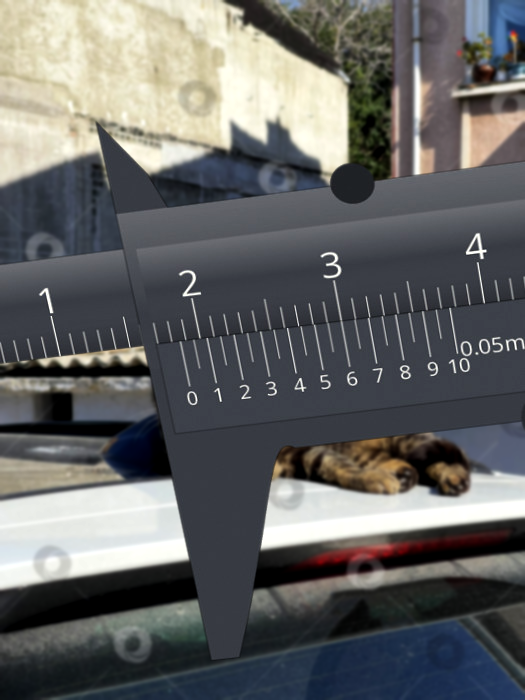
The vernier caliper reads 18.6 mm
